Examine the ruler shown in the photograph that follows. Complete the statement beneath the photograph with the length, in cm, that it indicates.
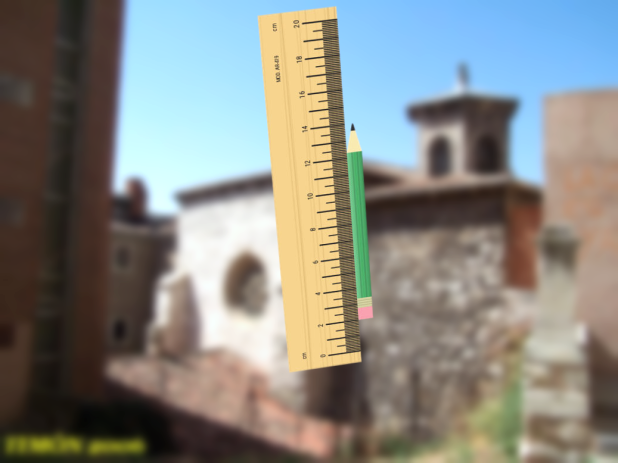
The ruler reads 12 cm
